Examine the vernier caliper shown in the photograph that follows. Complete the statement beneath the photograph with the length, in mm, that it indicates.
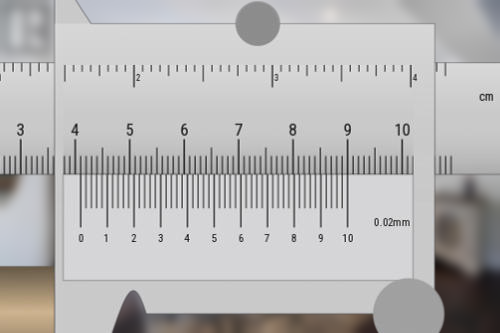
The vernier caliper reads 41.0 mm
